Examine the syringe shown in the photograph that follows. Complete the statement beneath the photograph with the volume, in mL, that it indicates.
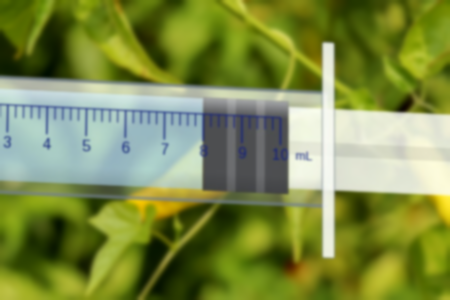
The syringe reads 8 mL
